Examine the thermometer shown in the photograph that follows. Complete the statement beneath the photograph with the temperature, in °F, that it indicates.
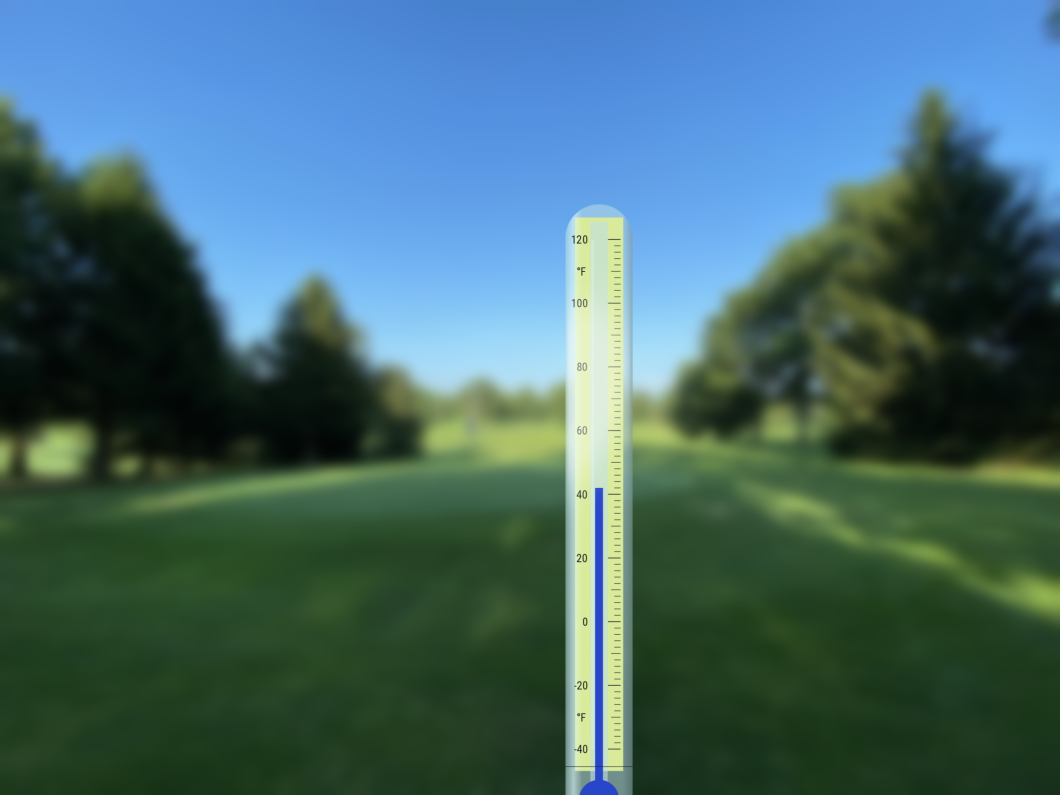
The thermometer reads 42 °F
